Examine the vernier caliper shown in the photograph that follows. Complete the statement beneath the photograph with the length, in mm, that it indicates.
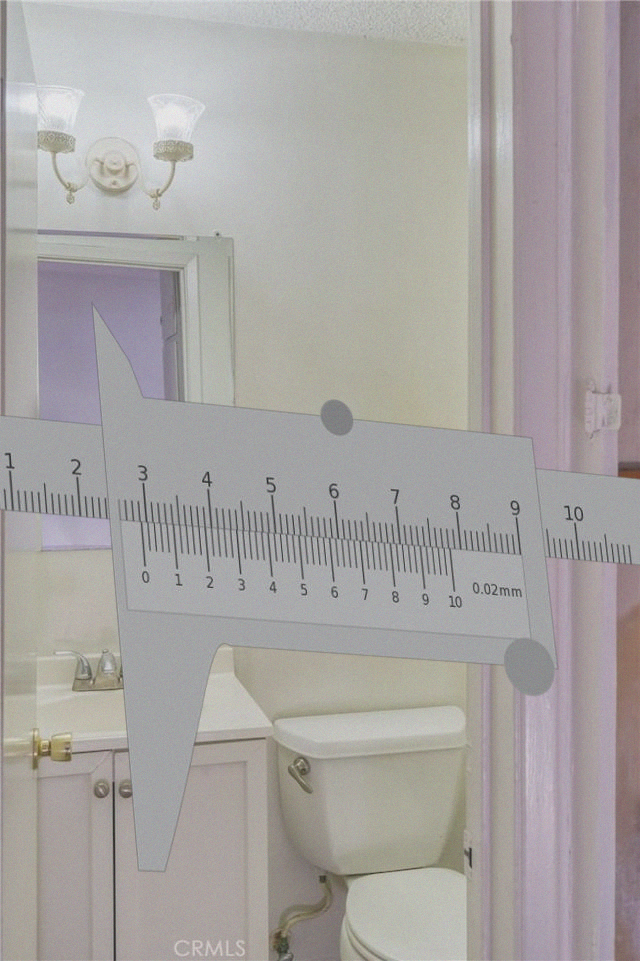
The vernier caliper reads 29.2 mm
